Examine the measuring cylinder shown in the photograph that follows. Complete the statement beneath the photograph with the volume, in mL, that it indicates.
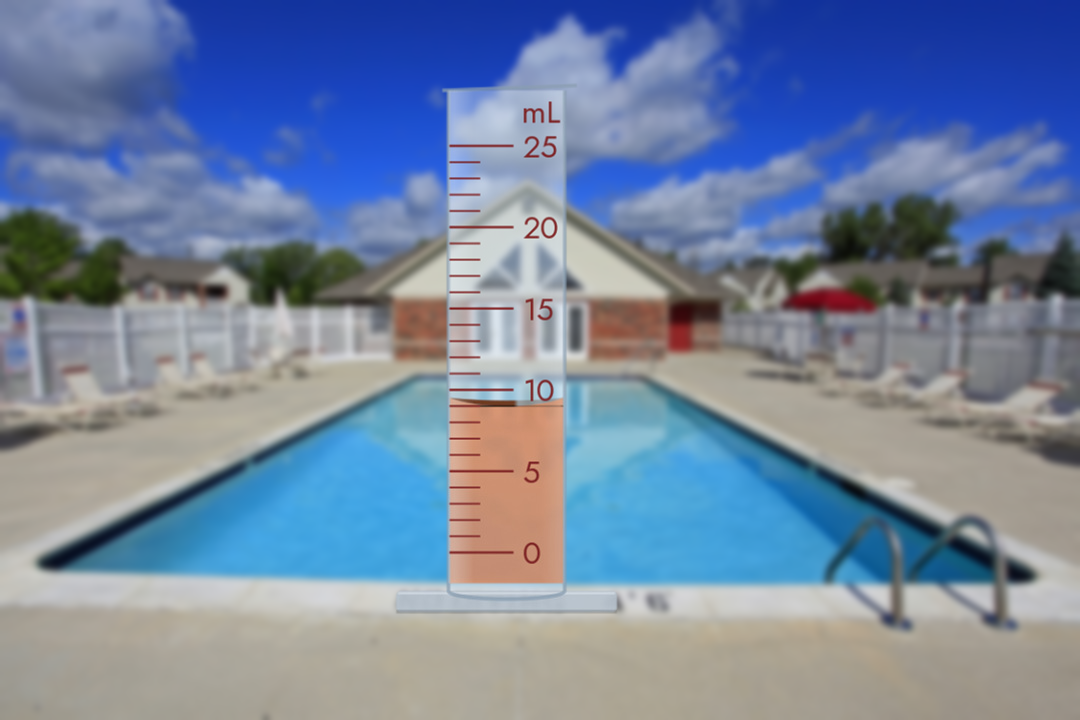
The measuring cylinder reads 9 mL
